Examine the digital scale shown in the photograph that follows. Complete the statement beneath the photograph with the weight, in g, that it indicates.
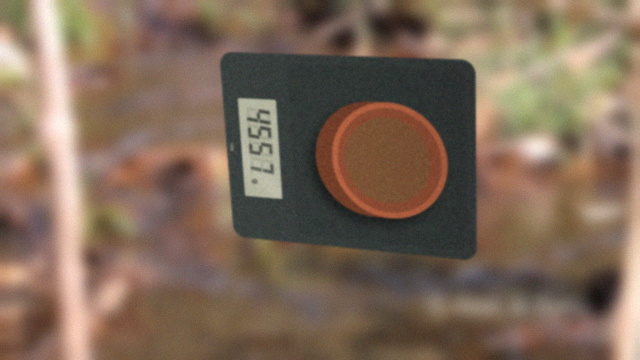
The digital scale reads 4557 g
